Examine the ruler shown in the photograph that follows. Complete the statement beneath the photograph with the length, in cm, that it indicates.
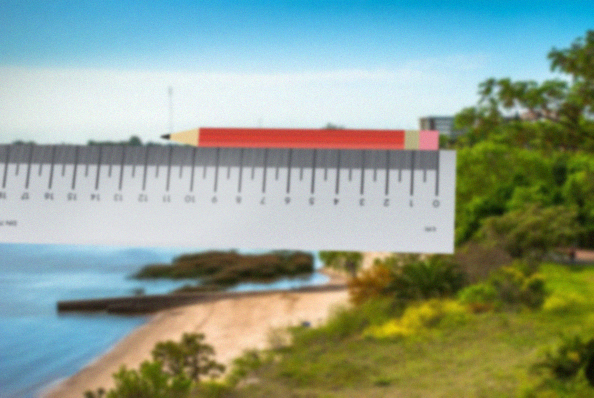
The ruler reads 11.5 cm
